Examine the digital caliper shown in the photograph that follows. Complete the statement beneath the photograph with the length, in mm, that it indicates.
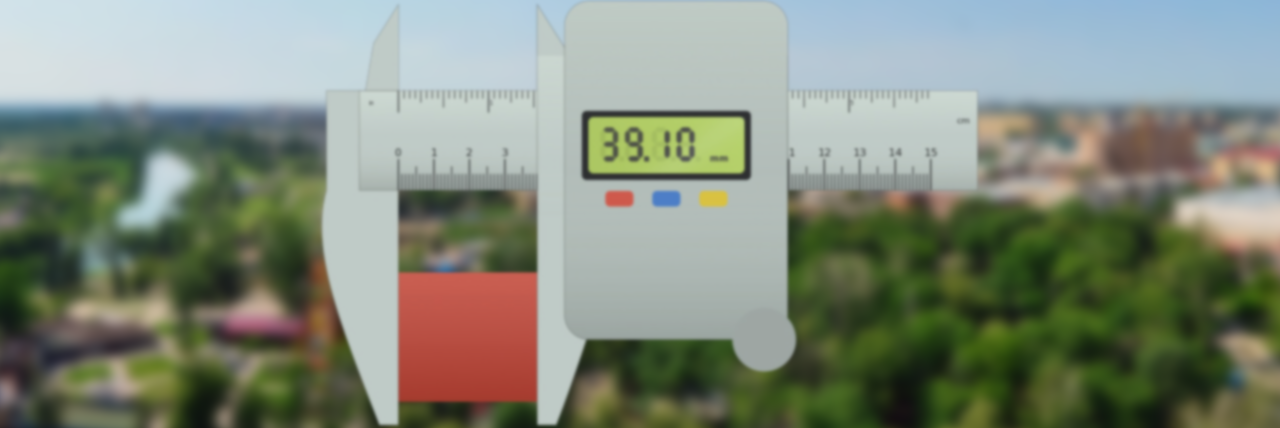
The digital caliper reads 39.10 mm
